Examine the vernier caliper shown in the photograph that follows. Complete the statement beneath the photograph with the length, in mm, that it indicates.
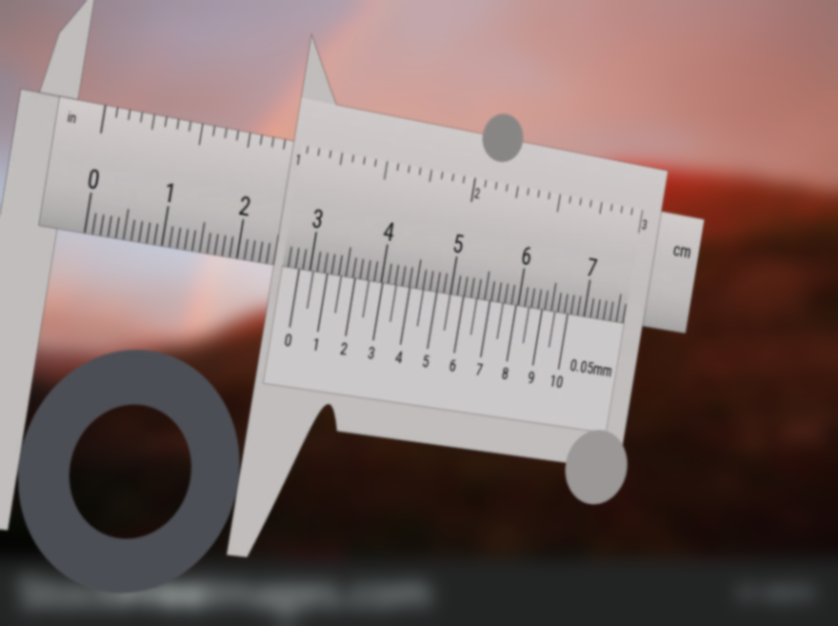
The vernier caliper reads 28.5 mm
